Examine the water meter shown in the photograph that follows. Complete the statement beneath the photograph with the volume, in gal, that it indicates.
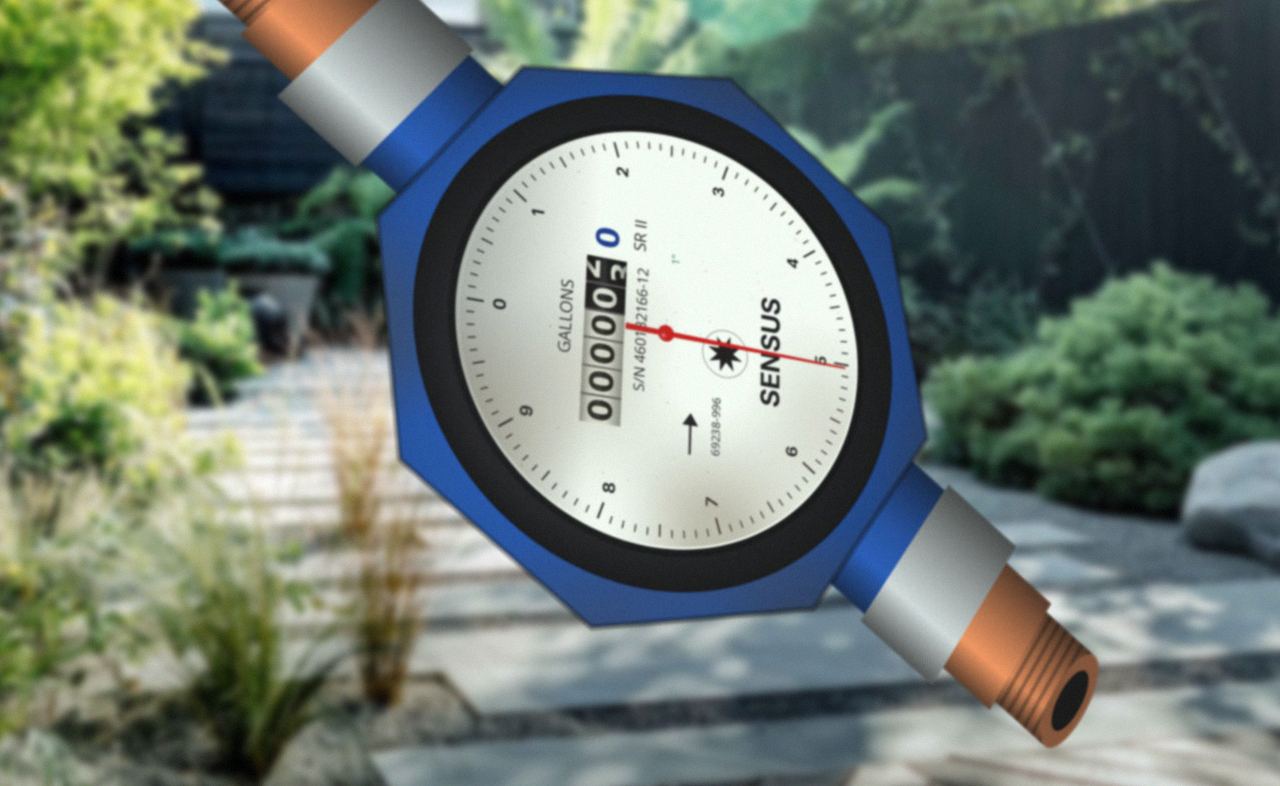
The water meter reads 25.0 gal
